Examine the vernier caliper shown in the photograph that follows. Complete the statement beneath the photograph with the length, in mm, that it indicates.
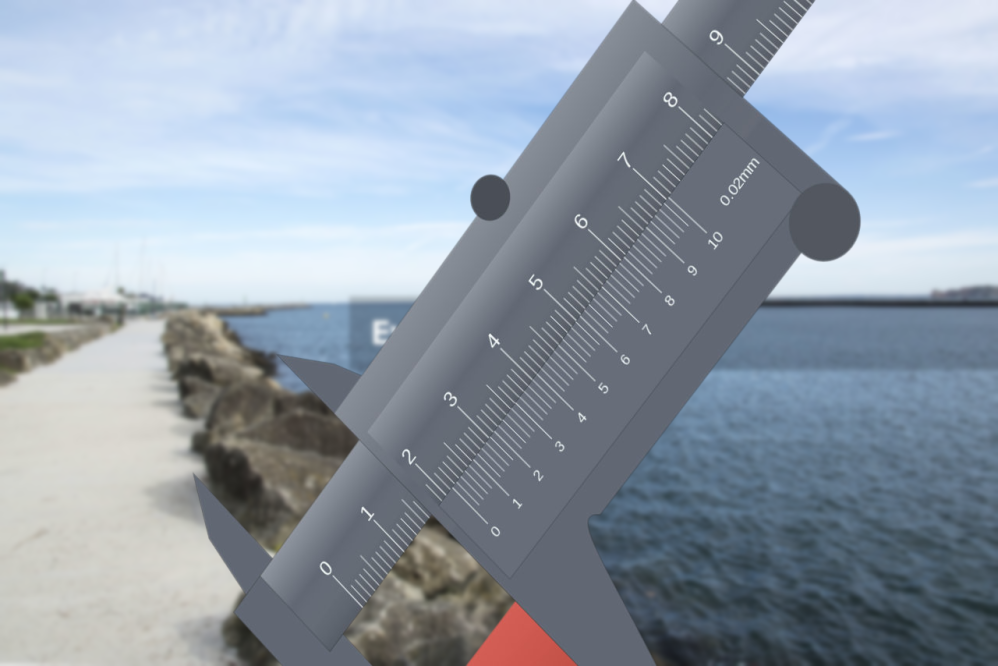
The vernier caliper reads 21.4 mm
